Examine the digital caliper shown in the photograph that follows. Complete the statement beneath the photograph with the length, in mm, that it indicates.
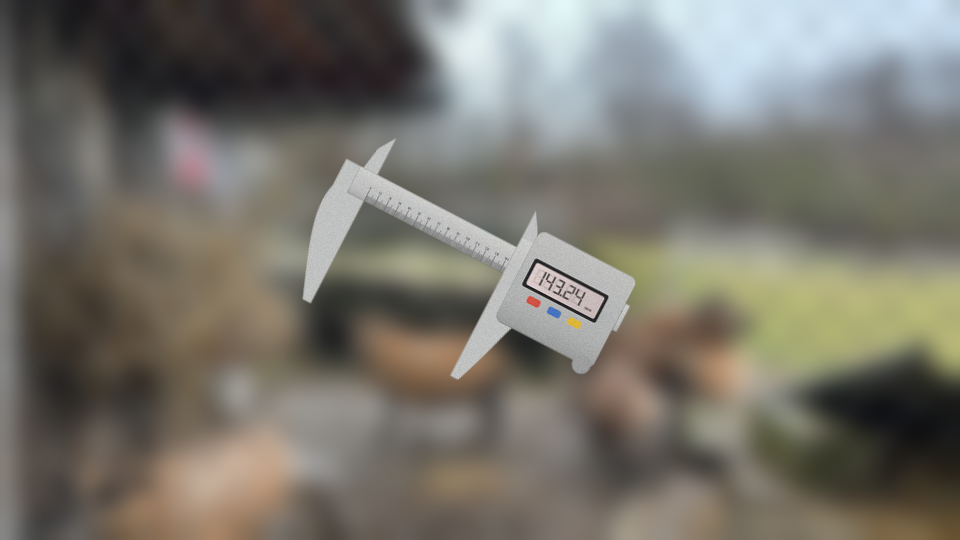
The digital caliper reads 143.24 mm
